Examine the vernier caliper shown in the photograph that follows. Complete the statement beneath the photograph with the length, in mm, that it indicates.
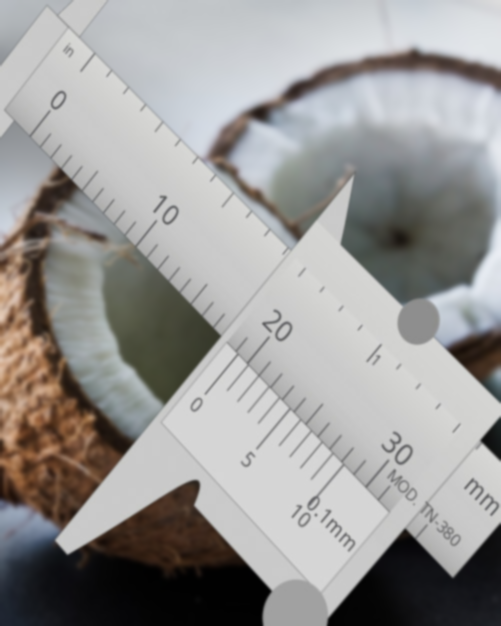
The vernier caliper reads 19.2 mm
